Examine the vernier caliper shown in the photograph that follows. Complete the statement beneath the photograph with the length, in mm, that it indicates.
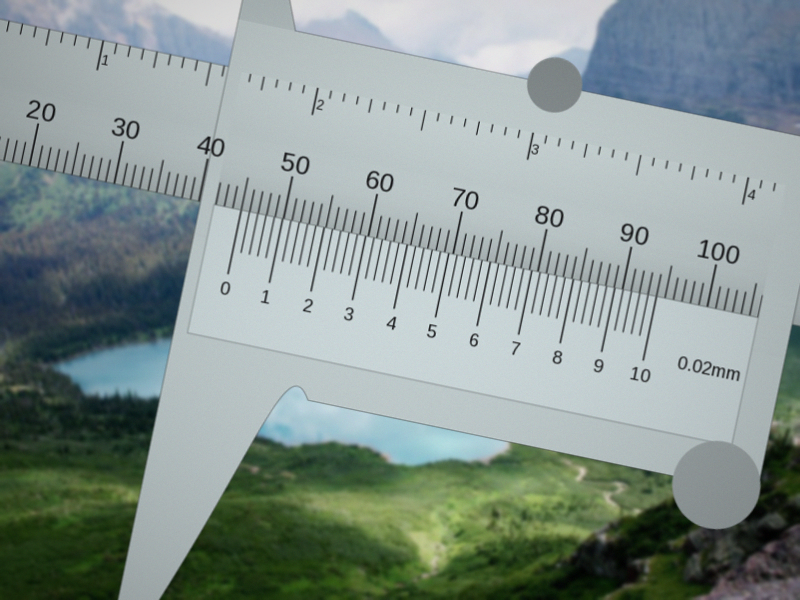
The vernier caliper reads 45.0 mm
